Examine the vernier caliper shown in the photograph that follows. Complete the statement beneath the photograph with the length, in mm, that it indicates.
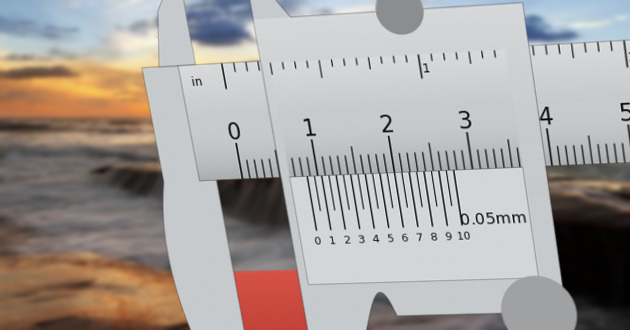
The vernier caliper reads 8.6 mm
